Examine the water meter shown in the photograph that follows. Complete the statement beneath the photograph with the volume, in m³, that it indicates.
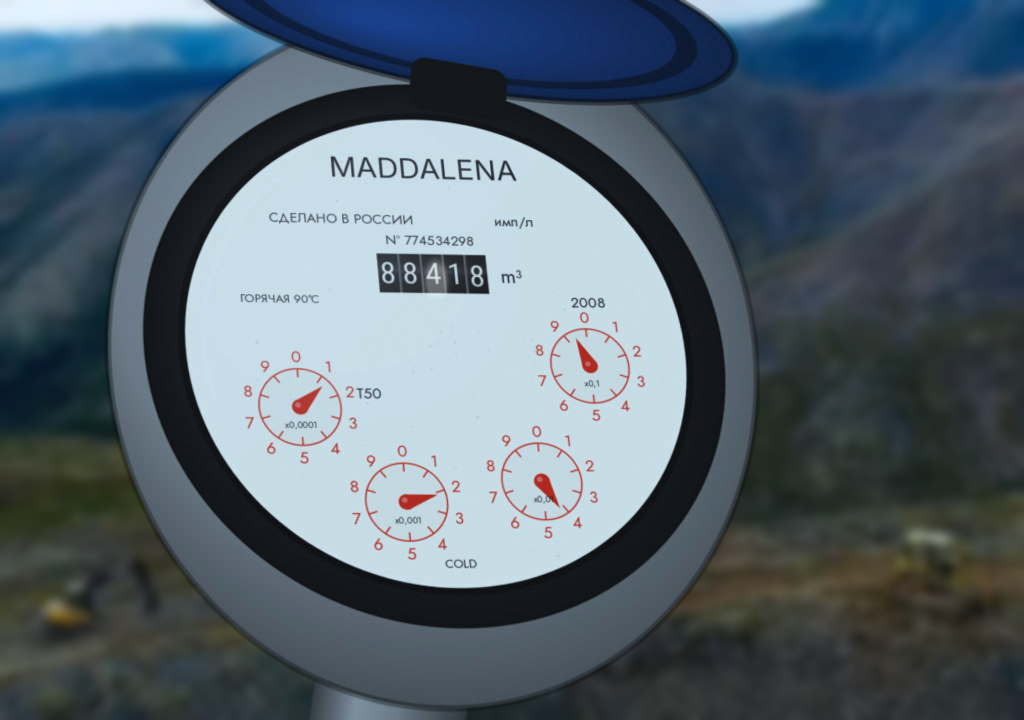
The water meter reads 88417.9421 m³
